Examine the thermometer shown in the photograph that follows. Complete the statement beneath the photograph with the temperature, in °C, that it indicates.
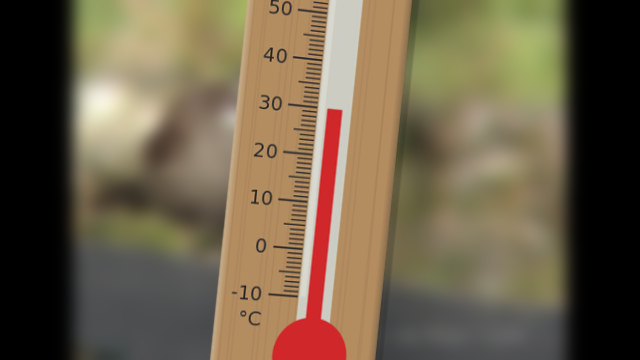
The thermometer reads 30 °C
